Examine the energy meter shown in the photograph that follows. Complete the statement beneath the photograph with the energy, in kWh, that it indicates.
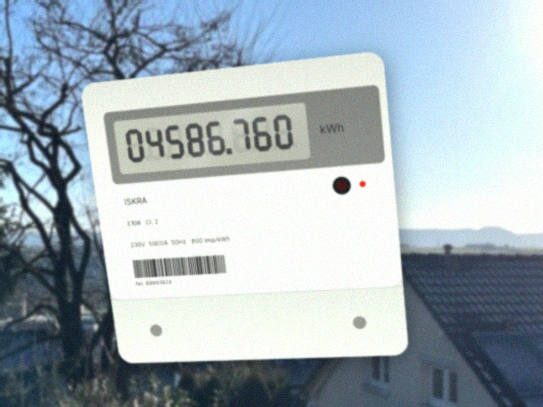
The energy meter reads 4586.760 kWh
